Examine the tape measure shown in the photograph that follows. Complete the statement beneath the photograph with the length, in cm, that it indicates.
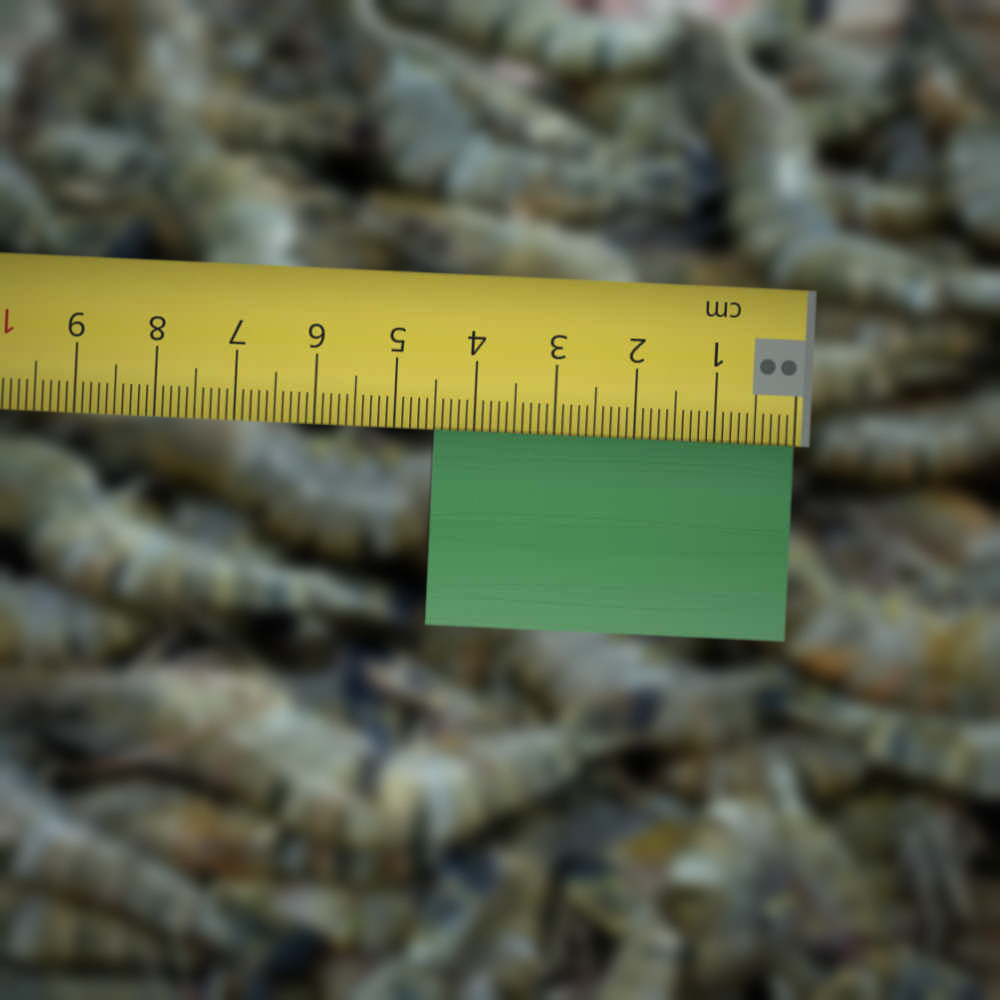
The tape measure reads 4.5 cm
